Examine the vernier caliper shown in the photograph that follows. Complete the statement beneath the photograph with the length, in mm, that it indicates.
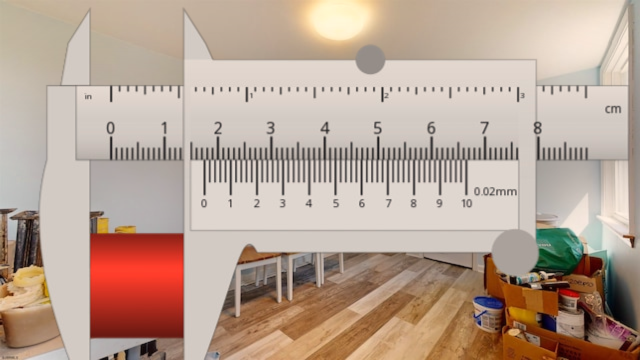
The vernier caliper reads 17.5 mm
